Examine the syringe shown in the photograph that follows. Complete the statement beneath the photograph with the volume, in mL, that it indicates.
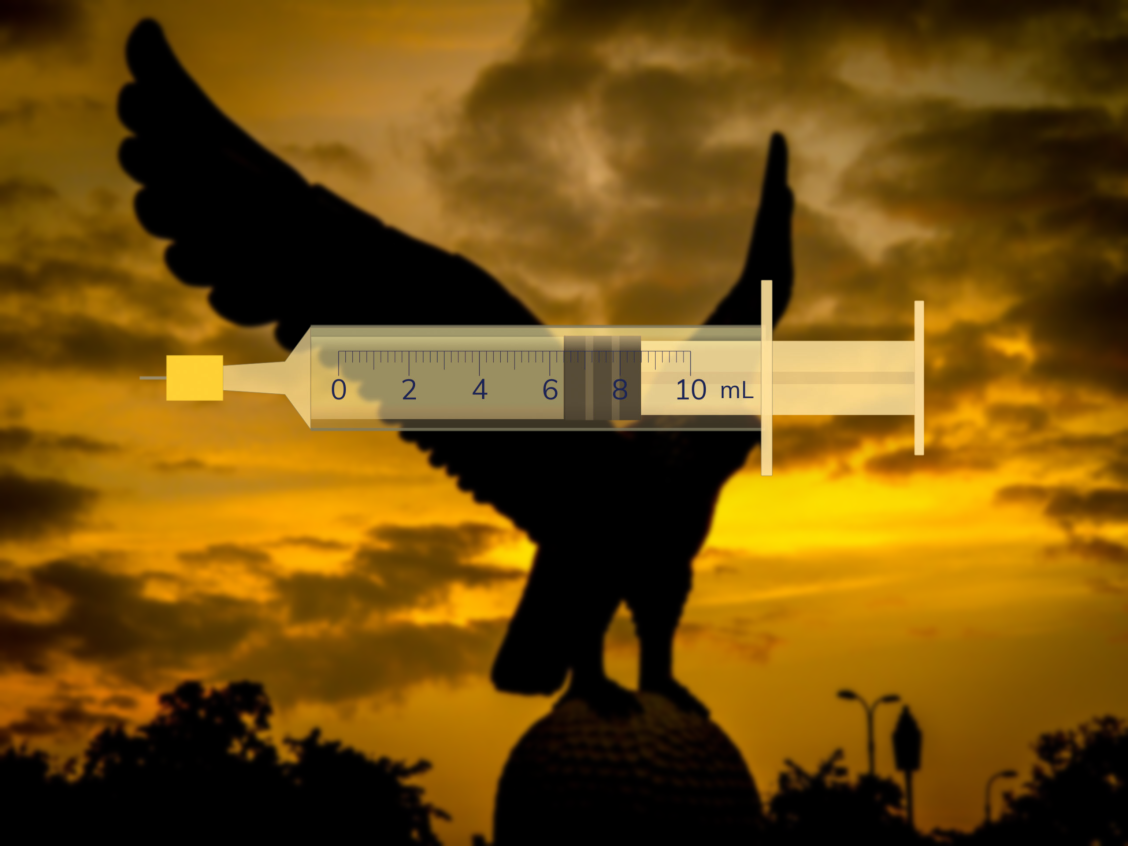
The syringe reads 6.4 mL
